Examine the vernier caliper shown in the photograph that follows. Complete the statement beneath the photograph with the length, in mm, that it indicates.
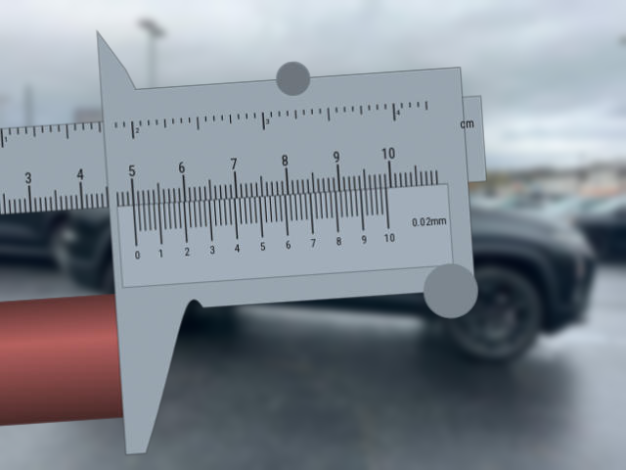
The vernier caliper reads 50.0 mm
